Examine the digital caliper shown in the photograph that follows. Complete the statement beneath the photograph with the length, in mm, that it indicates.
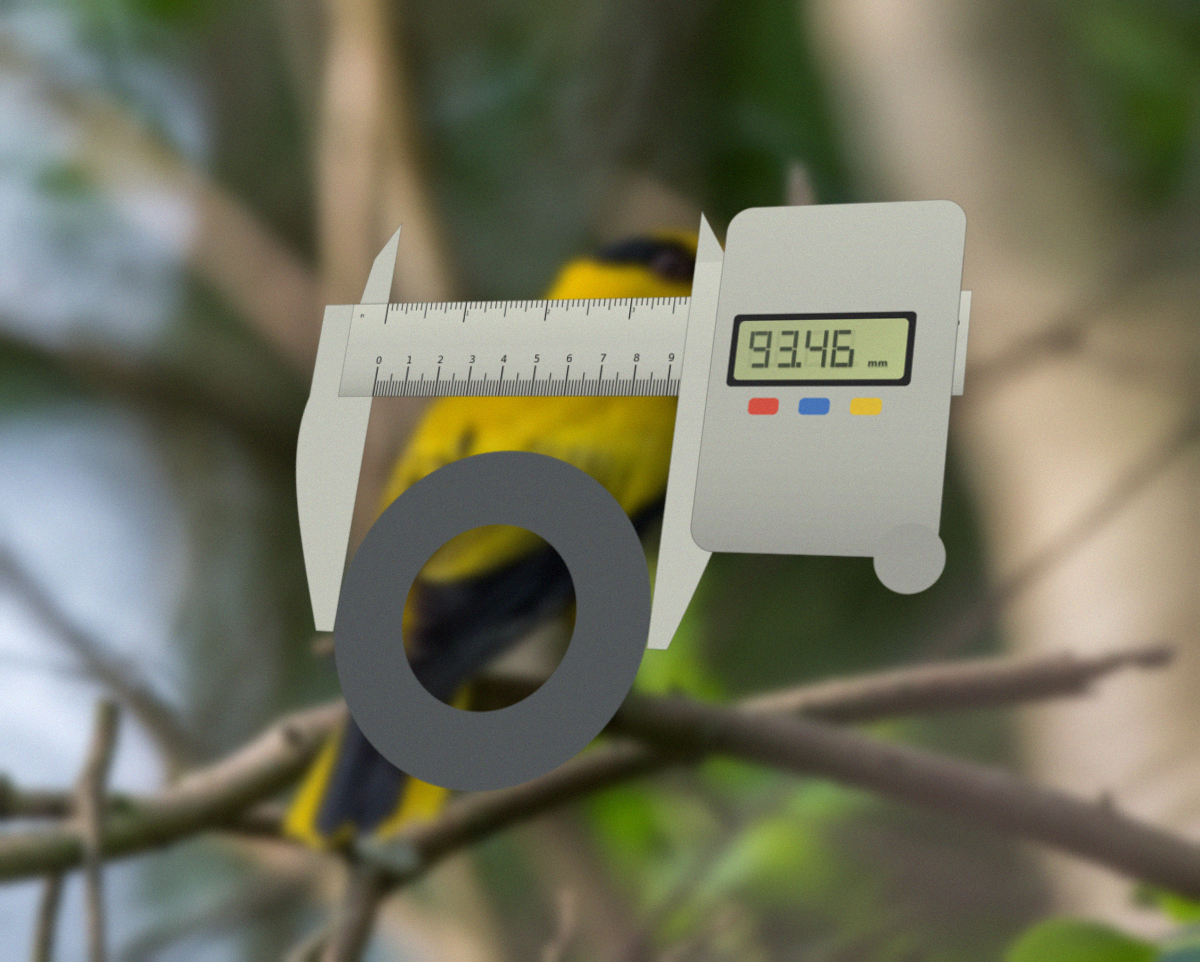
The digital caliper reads 93.46 mm
